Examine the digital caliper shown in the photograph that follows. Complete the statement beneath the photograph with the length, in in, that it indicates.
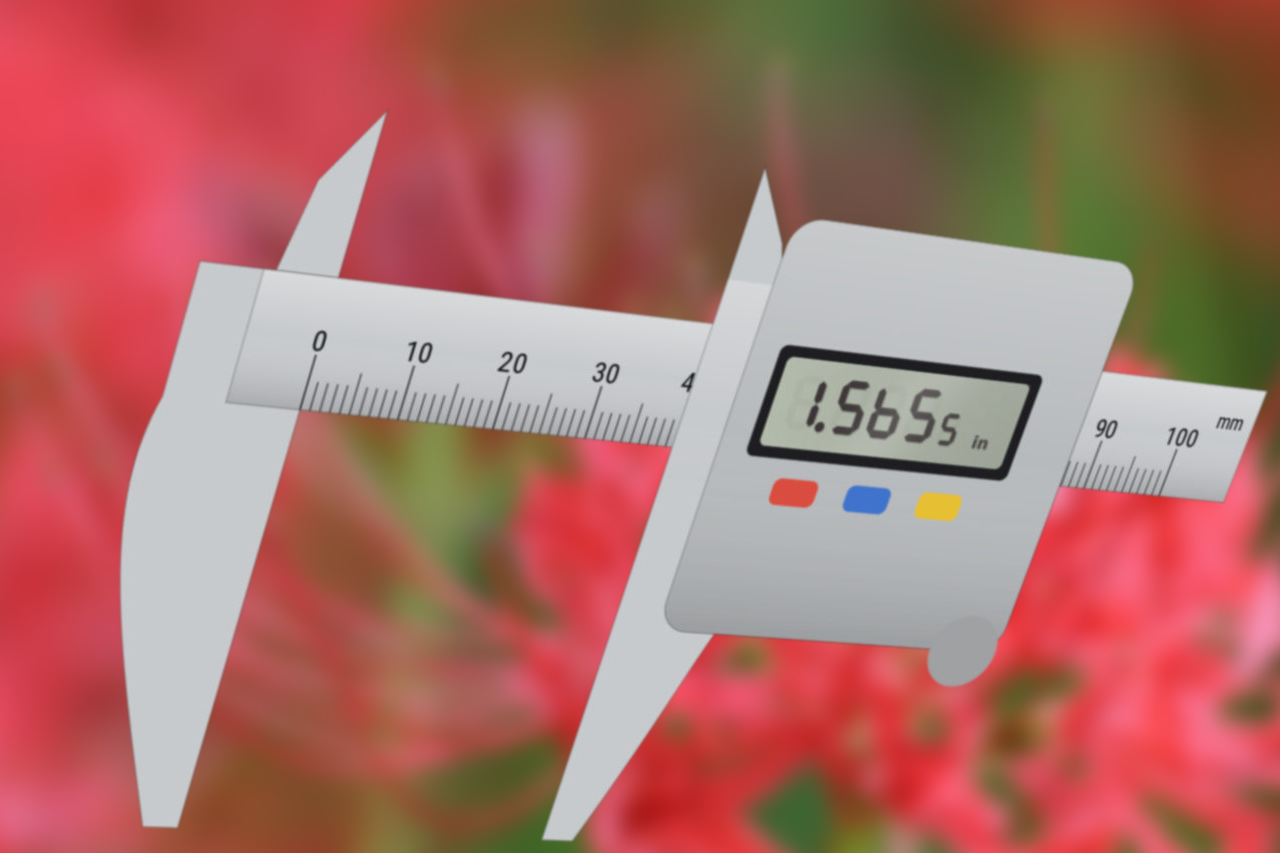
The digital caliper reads 1.5655 in
